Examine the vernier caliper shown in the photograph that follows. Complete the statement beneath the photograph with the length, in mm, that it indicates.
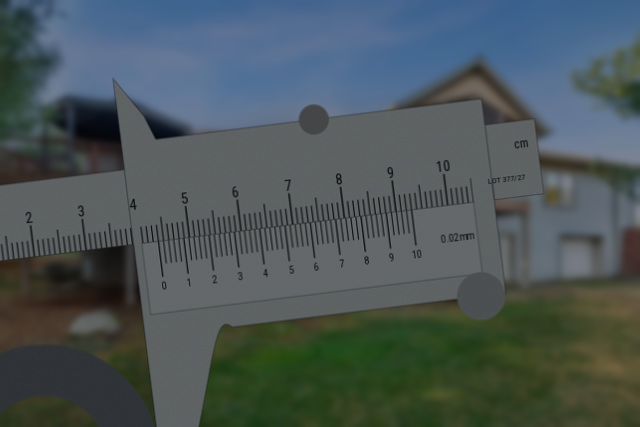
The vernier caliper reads 44.0 mm
